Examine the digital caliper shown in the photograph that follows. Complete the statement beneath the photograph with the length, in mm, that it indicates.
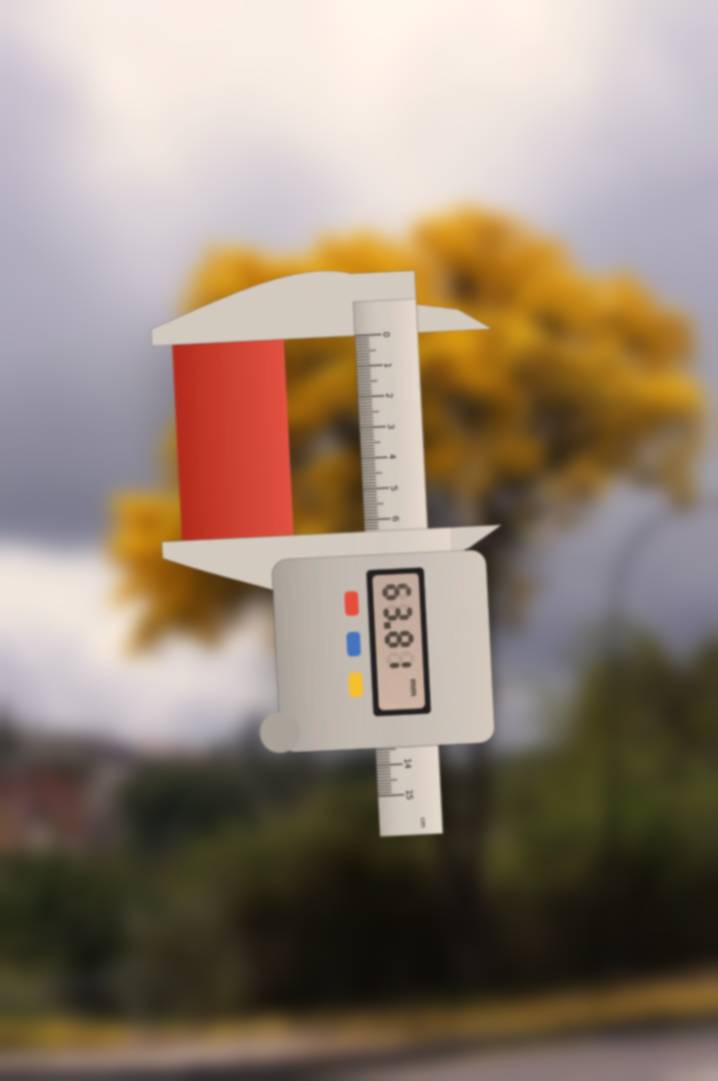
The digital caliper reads 63.81 mm
